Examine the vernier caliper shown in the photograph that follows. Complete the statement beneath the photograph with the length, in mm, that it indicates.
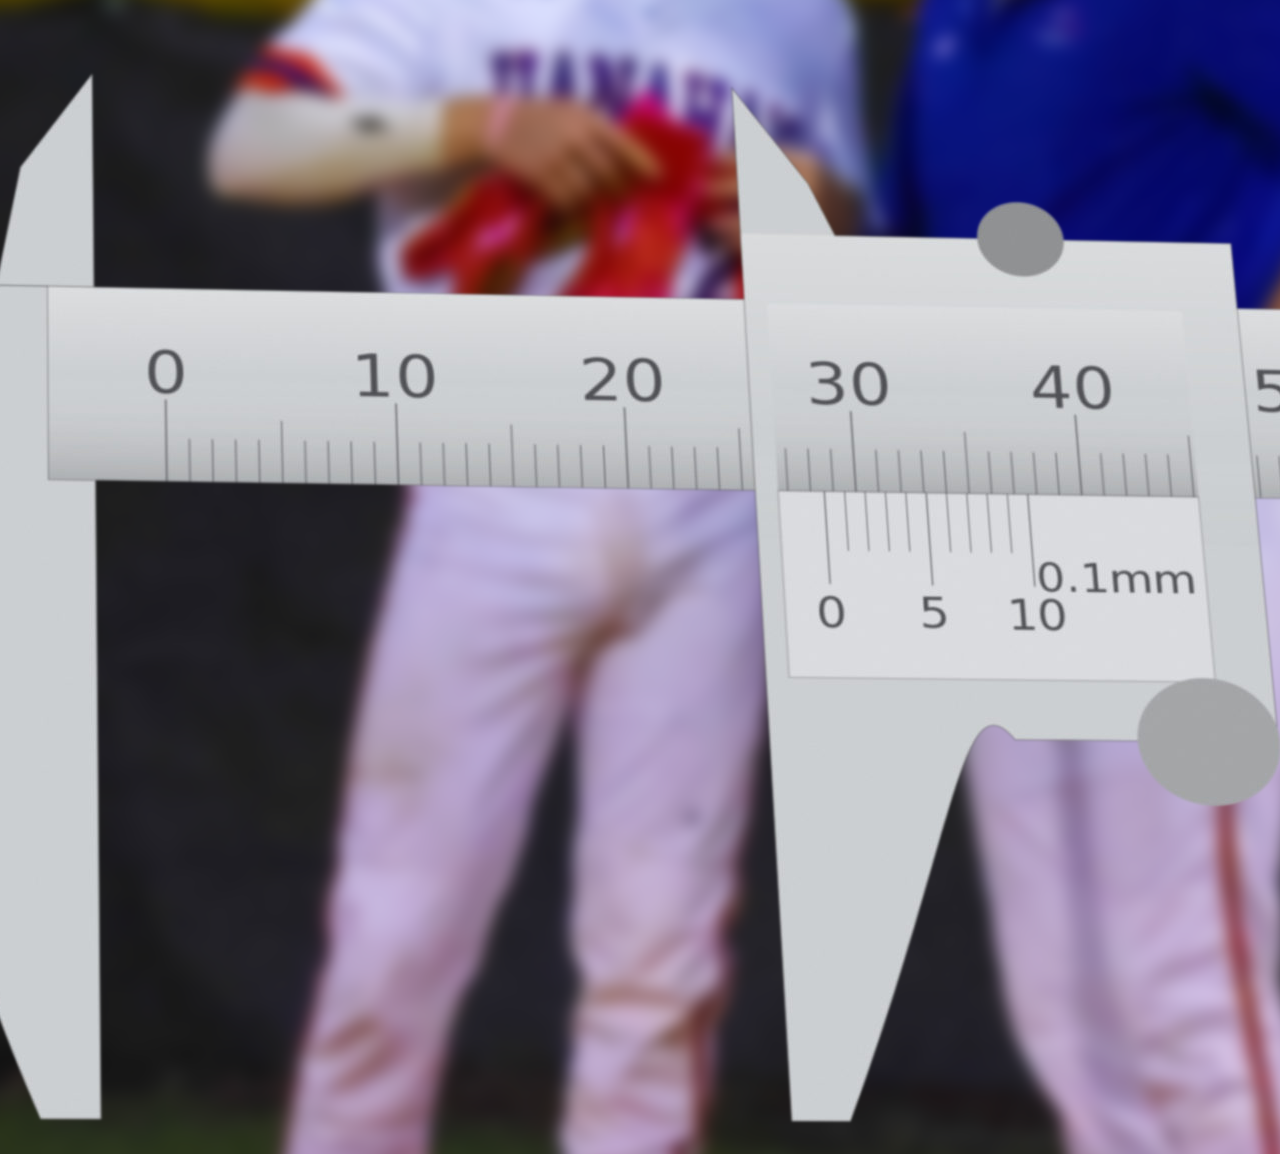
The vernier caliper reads 28.6 mm
